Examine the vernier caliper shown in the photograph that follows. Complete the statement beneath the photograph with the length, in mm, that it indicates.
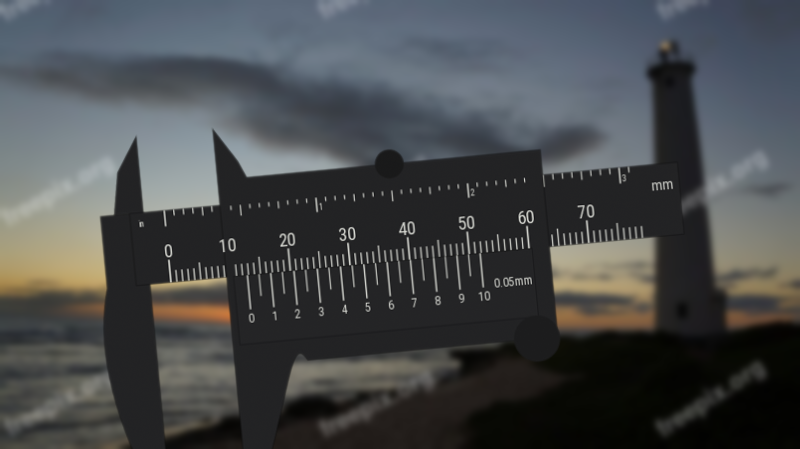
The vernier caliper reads 12.8 mm
